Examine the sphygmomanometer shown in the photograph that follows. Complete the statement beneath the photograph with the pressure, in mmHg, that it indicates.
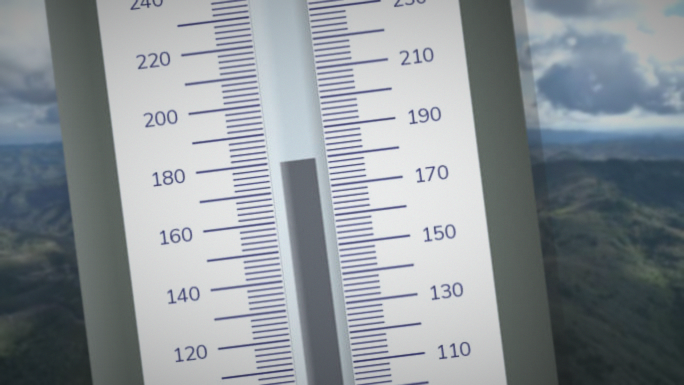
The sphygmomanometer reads 180 mmHg
